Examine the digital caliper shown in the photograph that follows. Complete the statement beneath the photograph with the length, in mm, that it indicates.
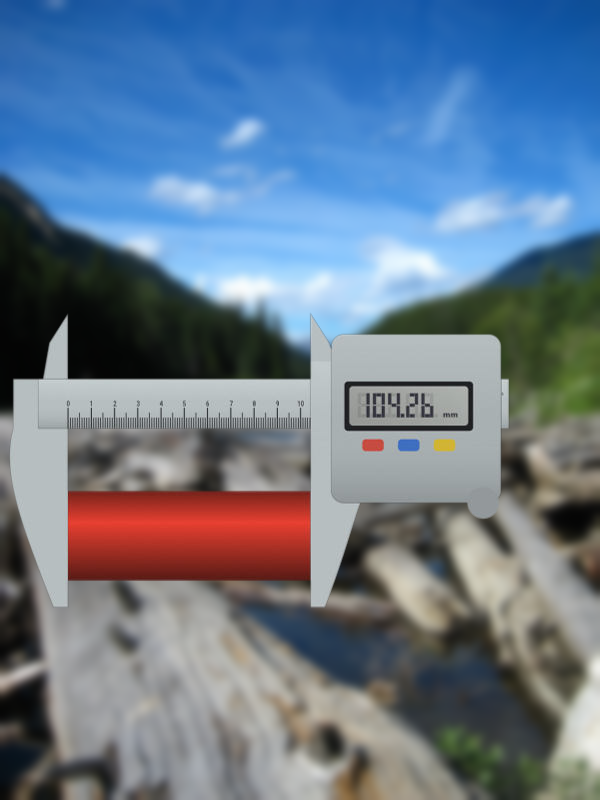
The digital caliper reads 104.26 mm
